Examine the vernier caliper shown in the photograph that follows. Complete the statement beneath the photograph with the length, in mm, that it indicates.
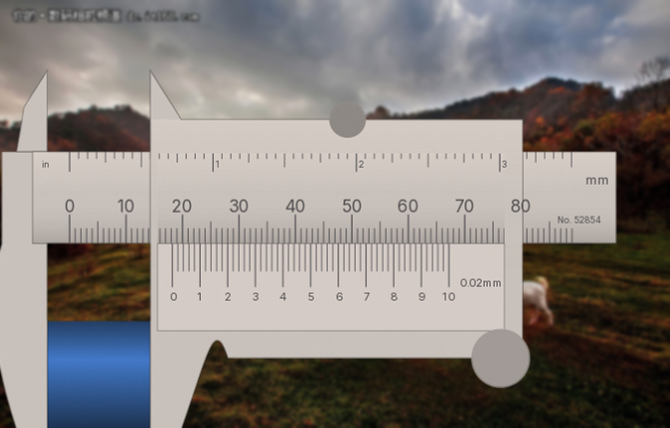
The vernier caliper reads 18.2 mm
